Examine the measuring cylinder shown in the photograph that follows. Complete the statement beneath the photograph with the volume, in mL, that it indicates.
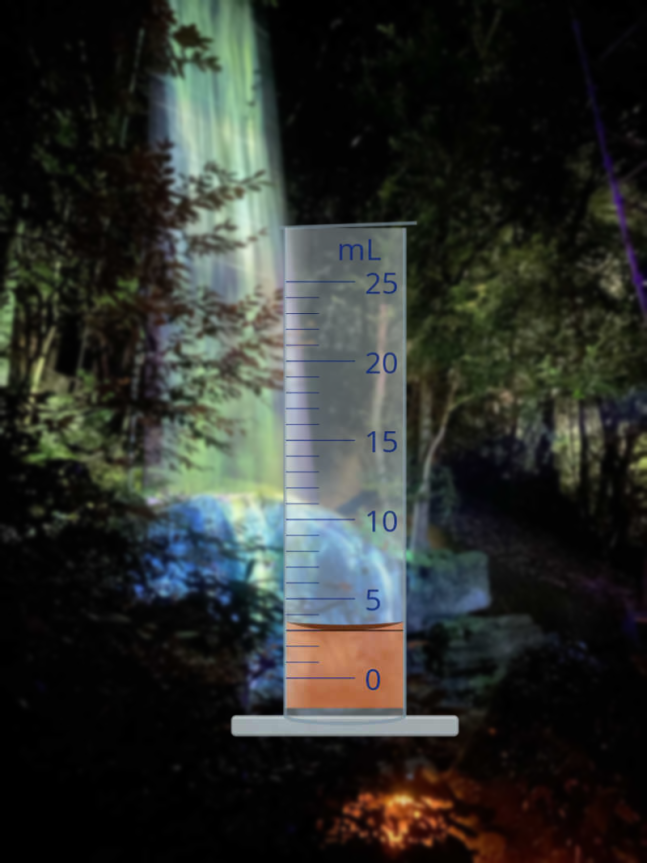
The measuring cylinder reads 3 mL
